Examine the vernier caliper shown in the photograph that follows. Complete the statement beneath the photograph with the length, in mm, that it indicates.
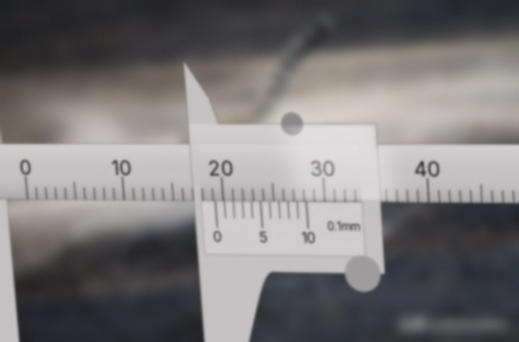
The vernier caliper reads 19.2 mm
